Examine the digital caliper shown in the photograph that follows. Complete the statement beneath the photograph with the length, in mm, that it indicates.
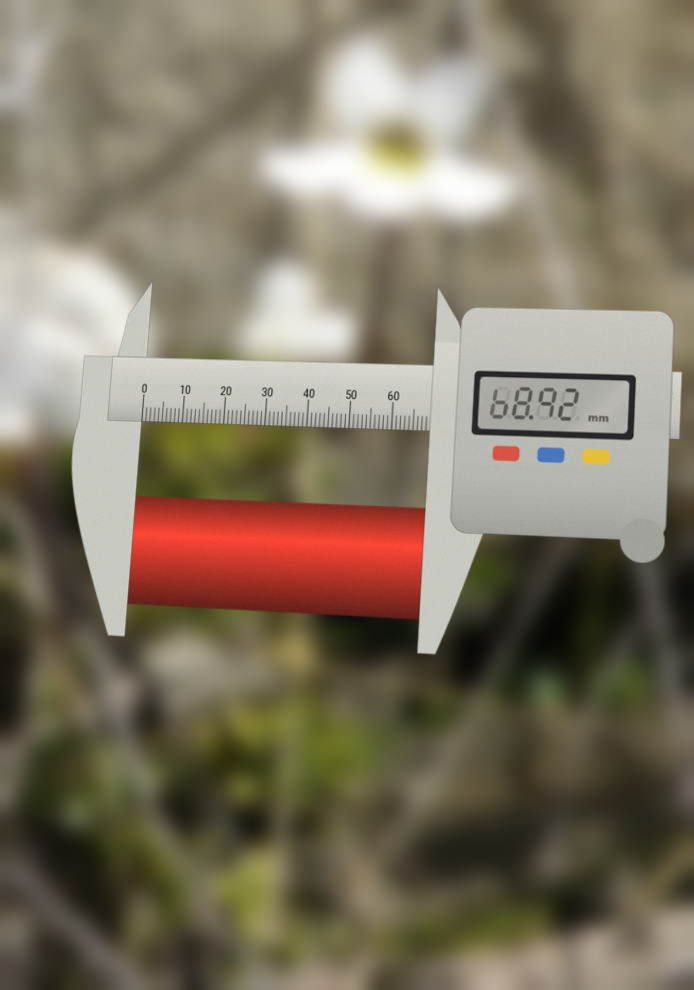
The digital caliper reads 68.92 mm
